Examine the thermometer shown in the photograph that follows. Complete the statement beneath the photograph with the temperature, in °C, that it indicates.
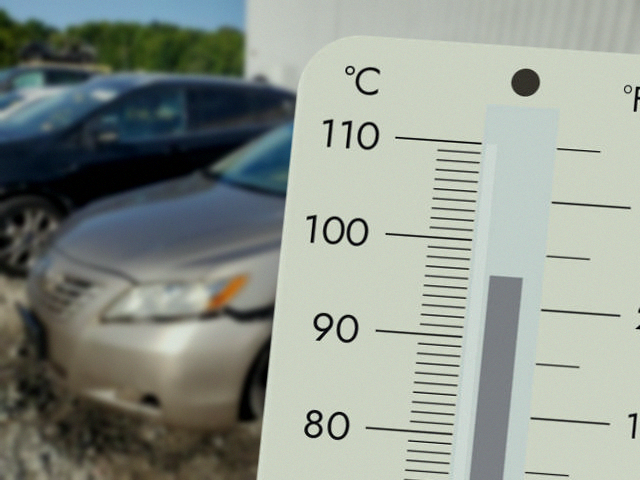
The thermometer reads 96.5 °C
